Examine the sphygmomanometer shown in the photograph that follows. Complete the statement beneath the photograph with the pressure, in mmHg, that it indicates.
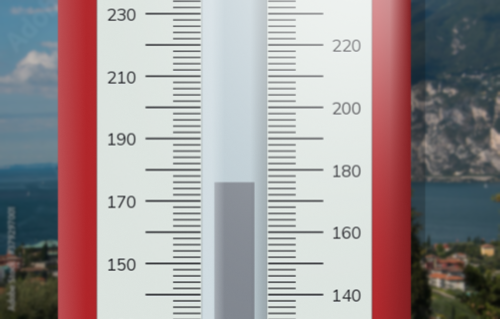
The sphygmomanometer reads 176 mmHg
